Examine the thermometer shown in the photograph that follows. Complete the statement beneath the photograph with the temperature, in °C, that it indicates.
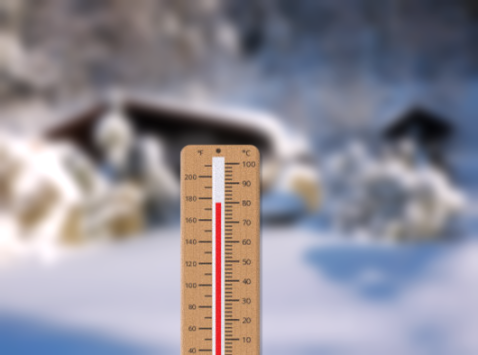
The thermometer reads 80 °C
